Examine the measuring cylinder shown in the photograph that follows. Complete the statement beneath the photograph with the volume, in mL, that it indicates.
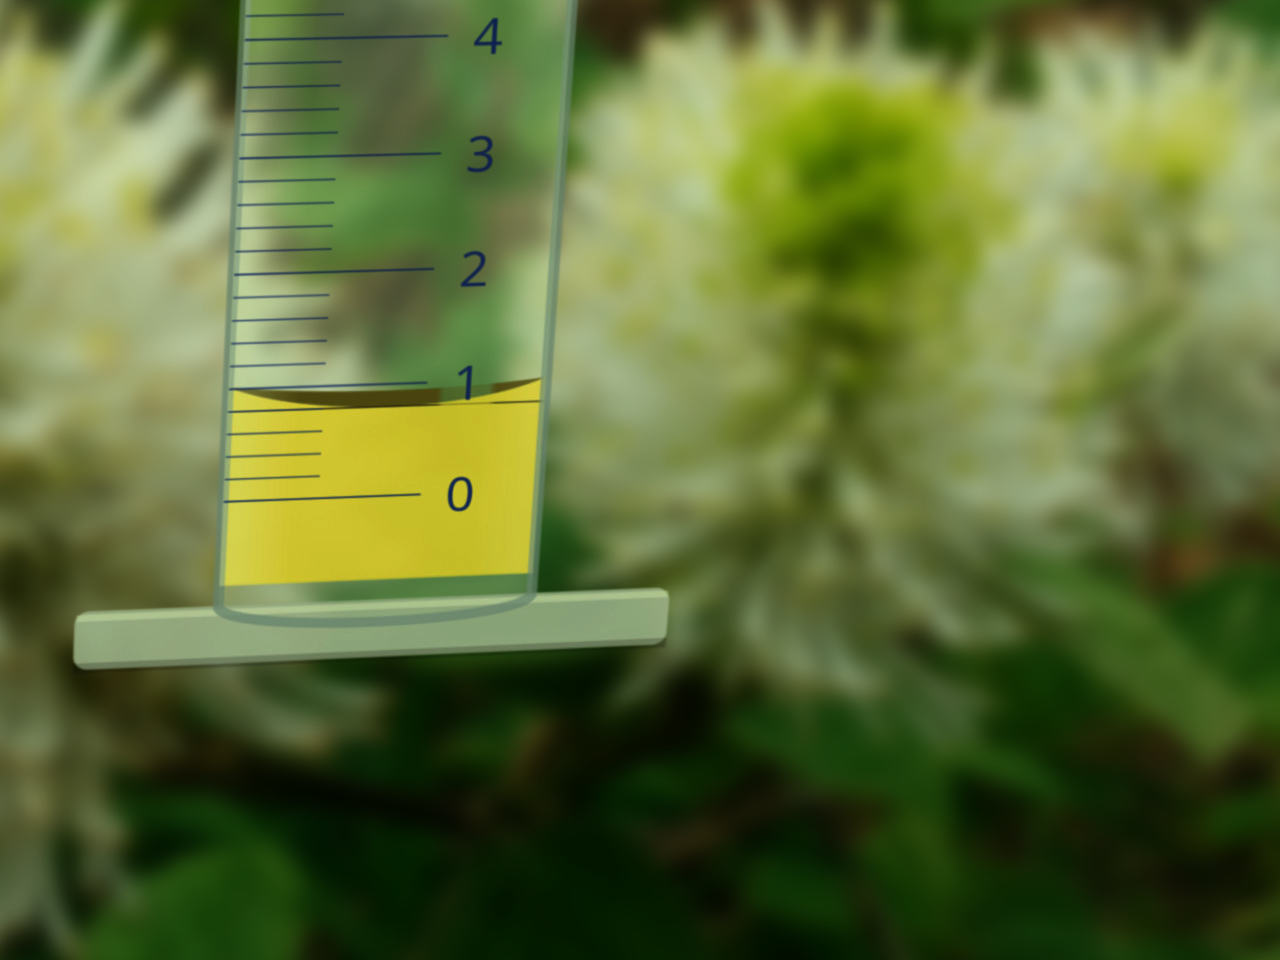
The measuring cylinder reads 0.8 mL
